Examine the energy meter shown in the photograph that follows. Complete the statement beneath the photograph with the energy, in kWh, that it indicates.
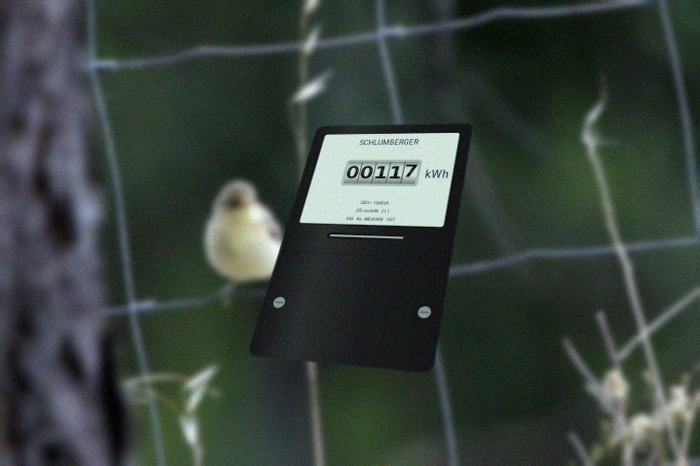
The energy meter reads 117 kWh
